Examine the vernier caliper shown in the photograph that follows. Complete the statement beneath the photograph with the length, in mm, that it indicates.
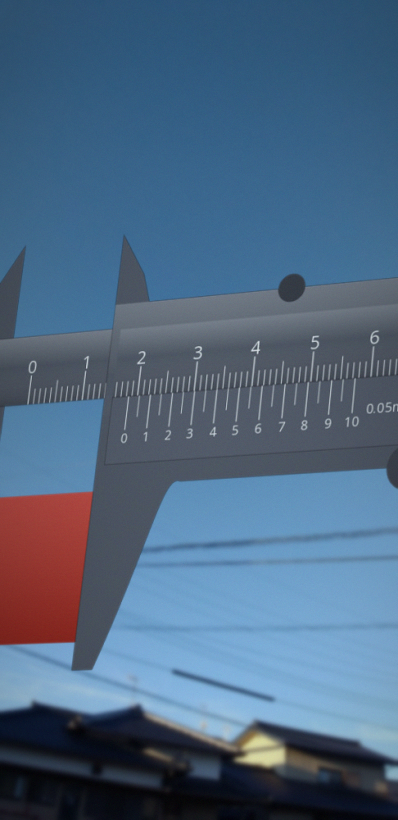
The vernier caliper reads 18.4 mm
